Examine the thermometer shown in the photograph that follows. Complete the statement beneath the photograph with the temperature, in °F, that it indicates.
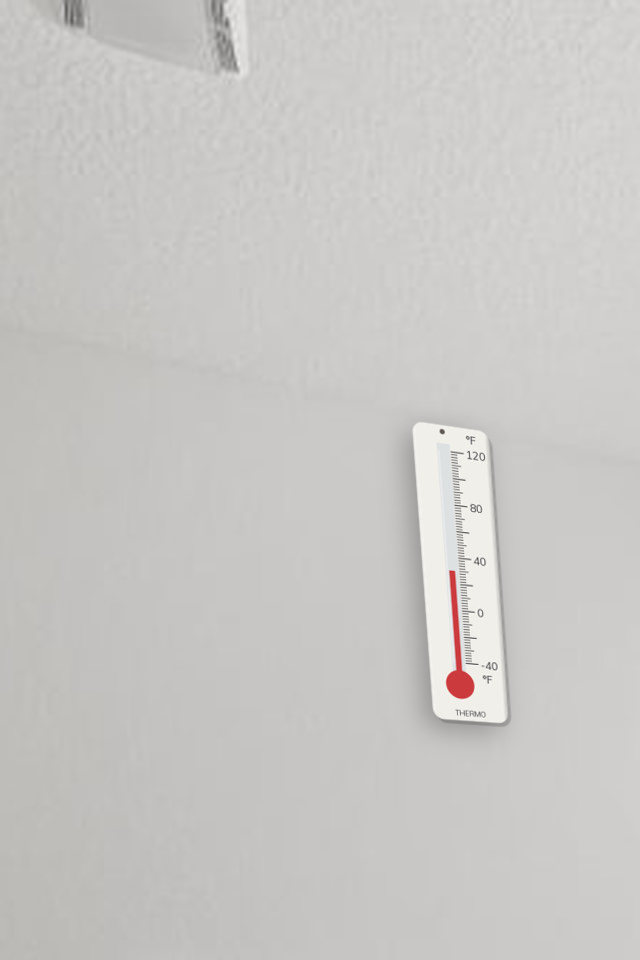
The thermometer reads 30 °F
